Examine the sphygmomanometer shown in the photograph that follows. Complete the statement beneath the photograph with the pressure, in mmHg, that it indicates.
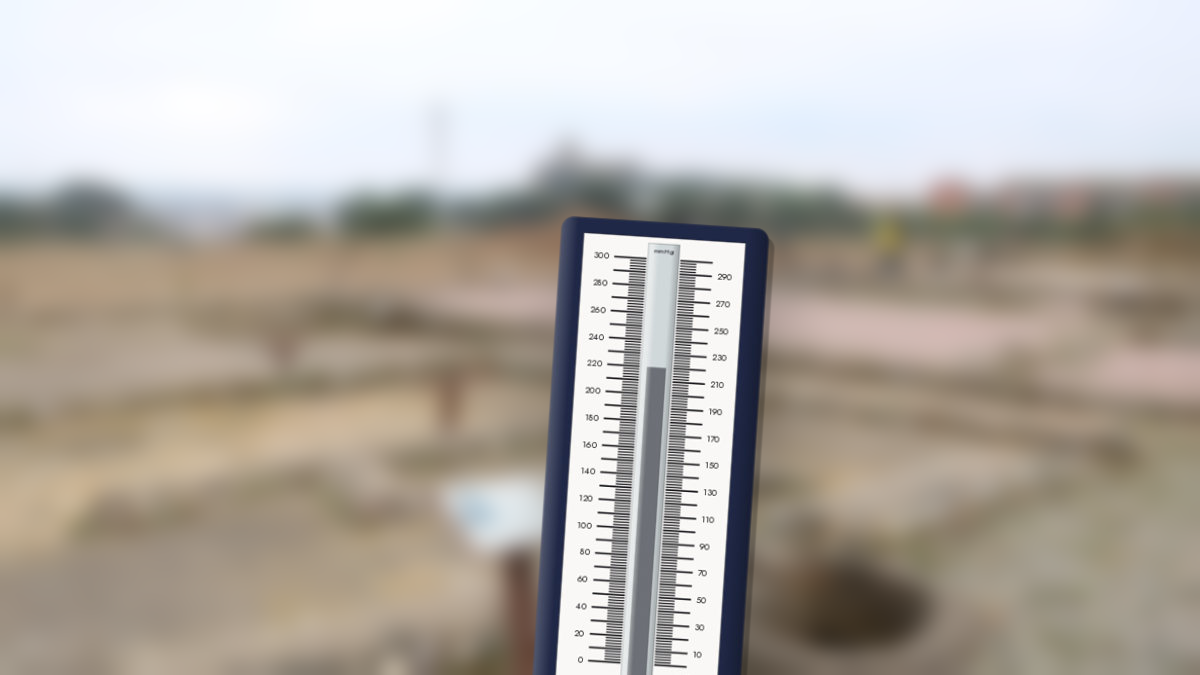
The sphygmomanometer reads 220 mmHg
